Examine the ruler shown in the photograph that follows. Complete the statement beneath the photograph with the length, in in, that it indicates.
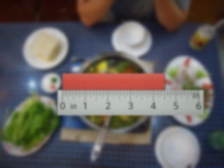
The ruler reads 4.5 in
